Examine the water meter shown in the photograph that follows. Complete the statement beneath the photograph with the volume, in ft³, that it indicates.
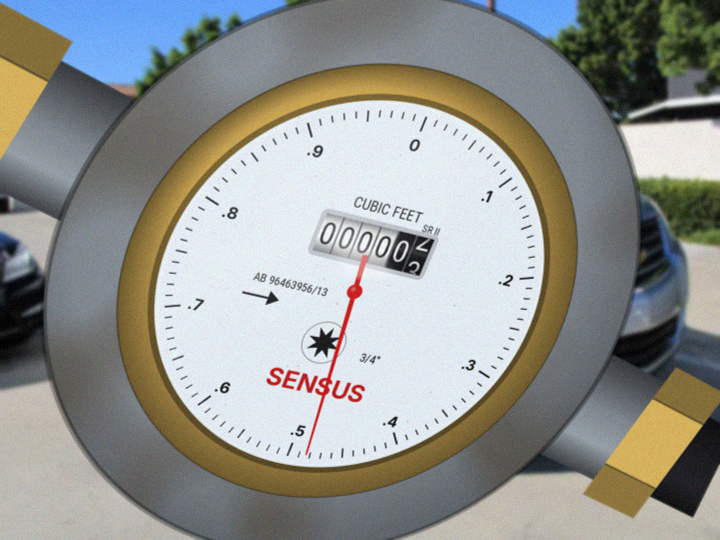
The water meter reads 2.48 ft³
